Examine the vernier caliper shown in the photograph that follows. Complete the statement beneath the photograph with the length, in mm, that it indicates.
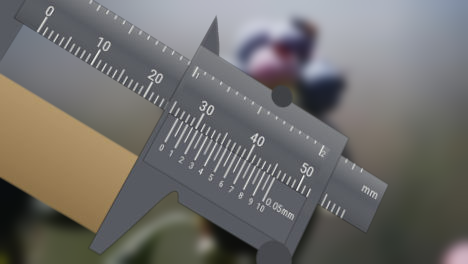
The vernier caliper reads 26.6 mm
